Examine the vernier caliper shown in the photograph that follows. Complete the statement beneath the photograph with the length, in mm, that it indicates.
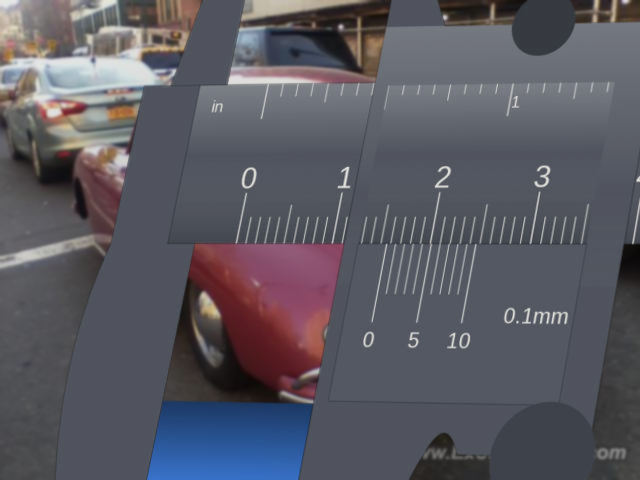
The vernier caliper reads 15.6 mm
